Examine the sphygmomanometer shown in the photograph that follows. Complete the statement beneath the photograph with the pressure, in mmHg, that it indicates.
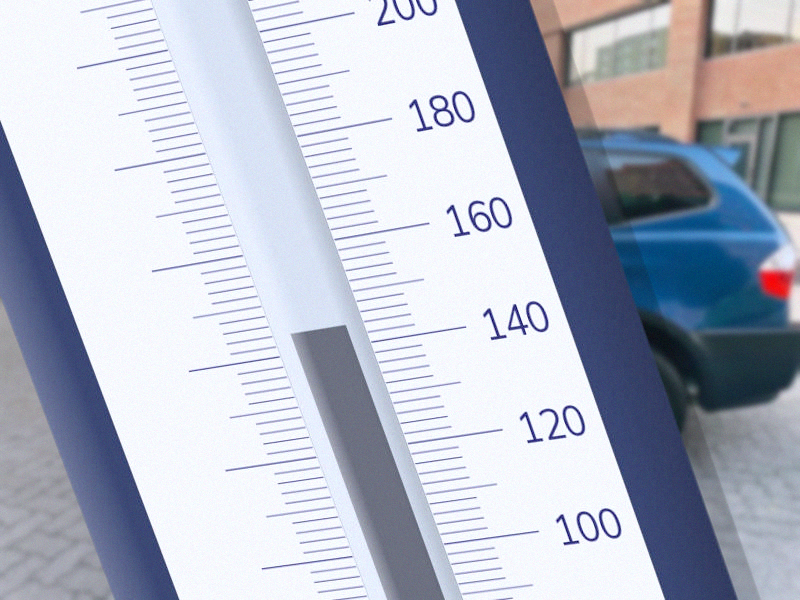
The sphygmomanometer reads 144 mmHg
